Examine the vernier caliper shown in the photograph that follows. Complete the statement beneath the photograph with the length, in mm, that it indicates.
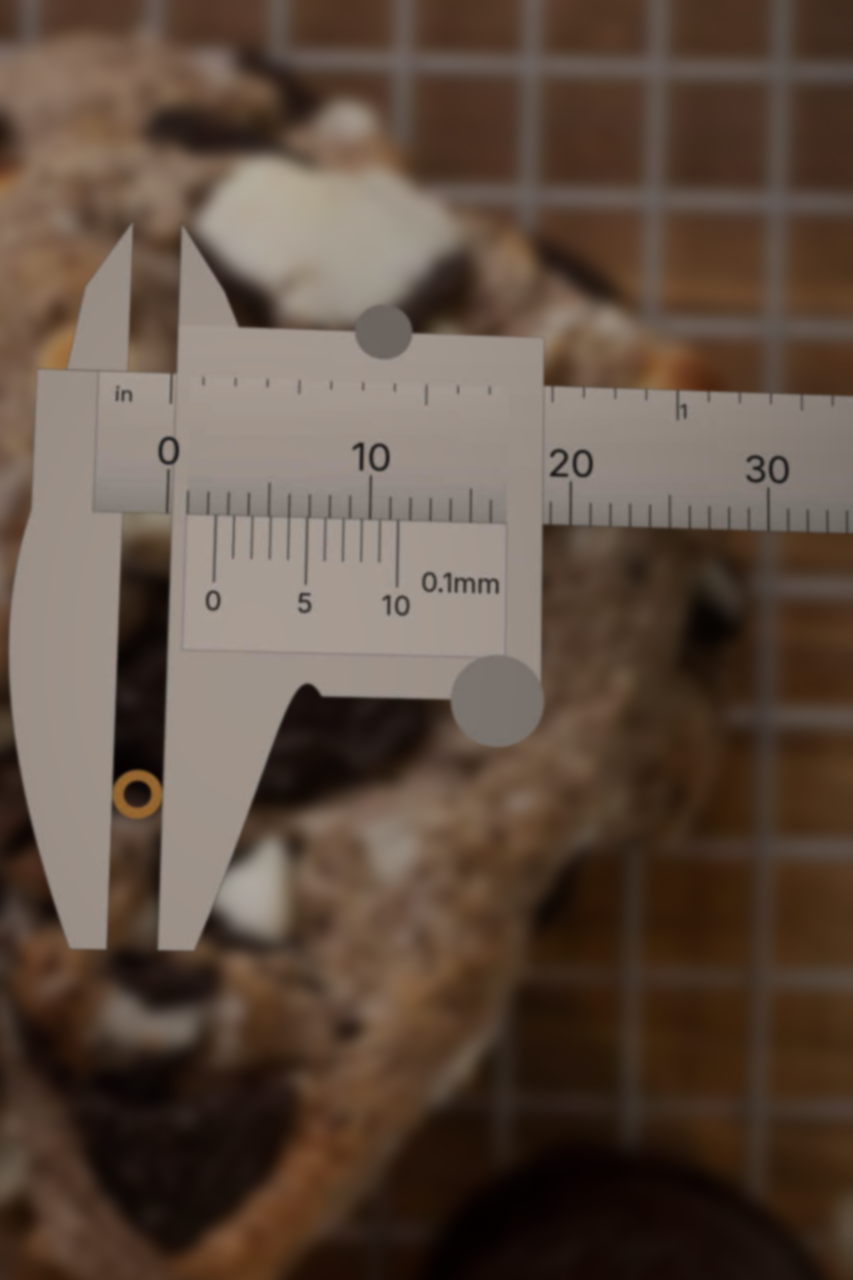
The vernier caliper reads 2.4 mm
